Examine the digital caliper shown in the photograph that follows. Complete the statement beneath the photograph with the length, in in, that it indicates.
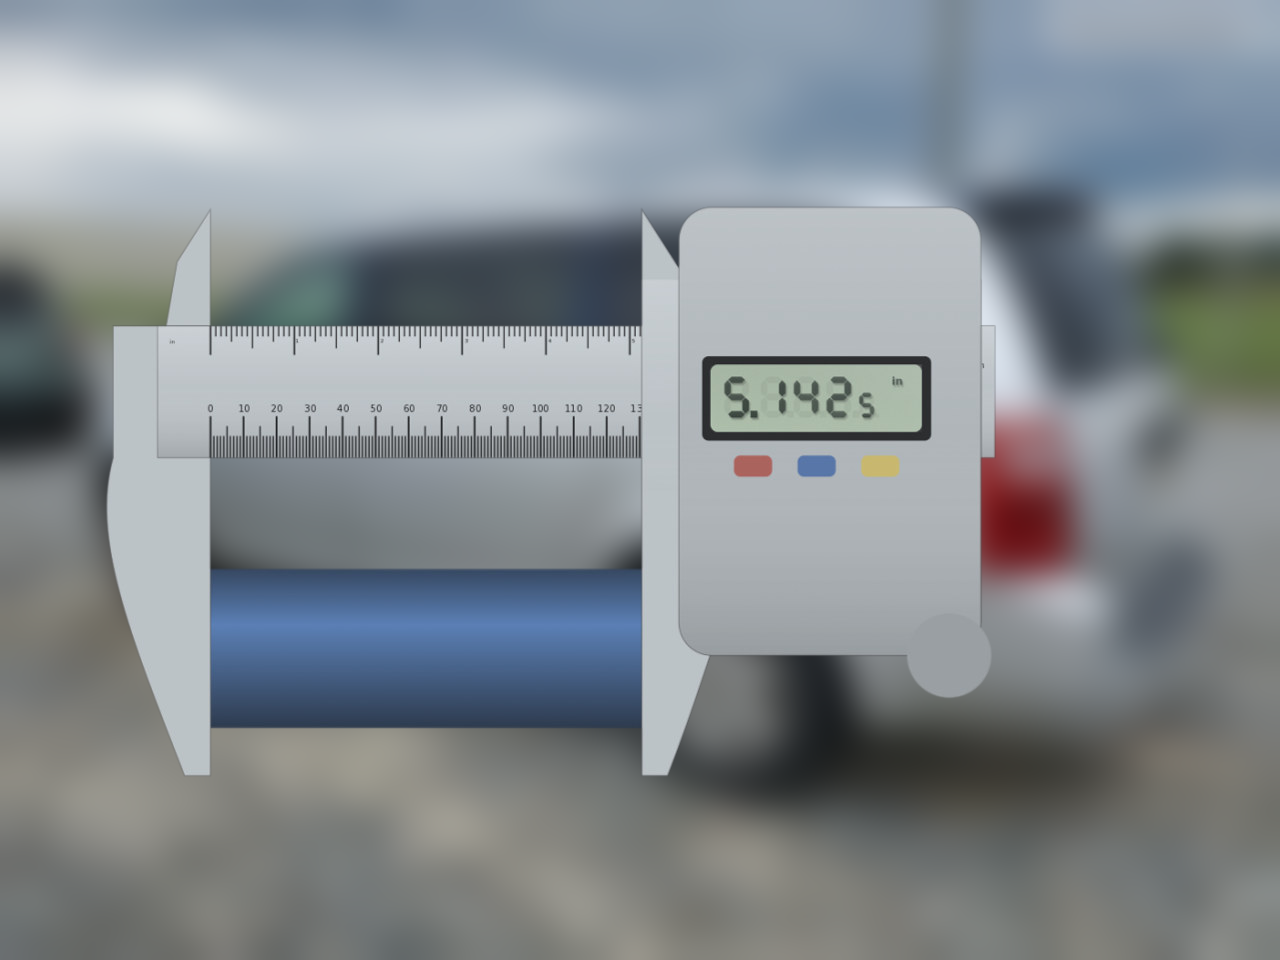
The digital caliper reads 5.1425 in
